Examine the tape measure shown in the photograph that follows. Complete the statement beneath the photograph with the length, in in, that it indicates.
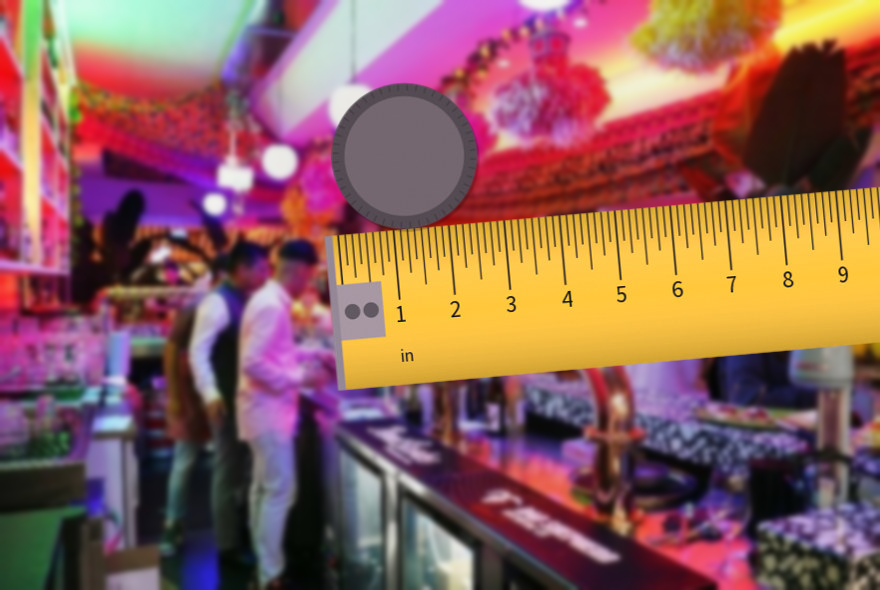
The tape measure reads 2.625 in
